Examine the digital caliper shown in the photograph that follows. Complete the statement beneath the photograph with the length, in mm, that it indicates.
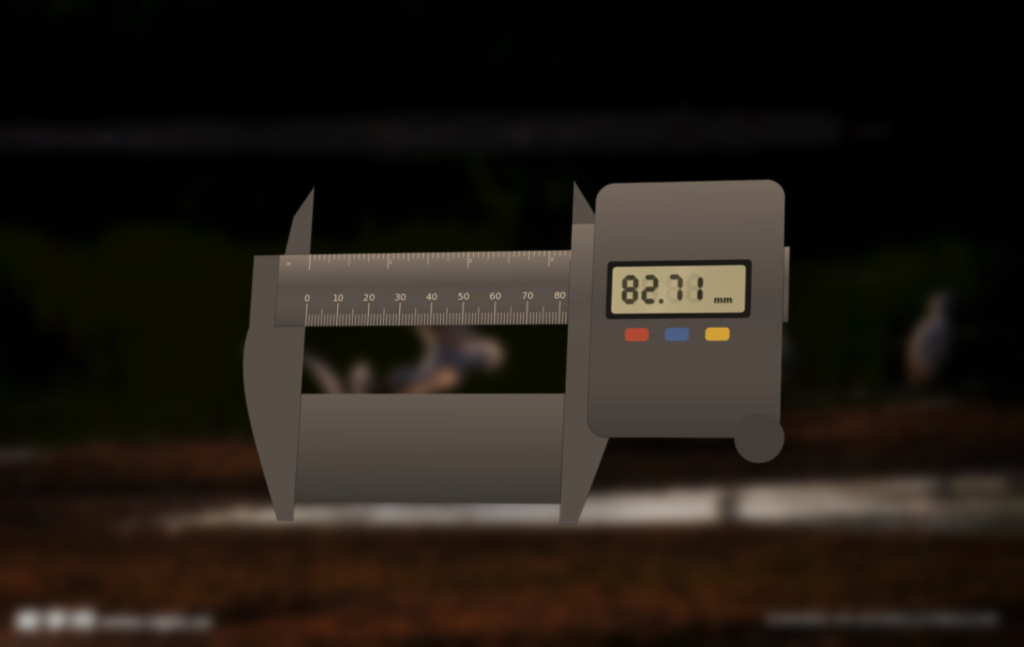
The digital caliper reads 82.71 mm
